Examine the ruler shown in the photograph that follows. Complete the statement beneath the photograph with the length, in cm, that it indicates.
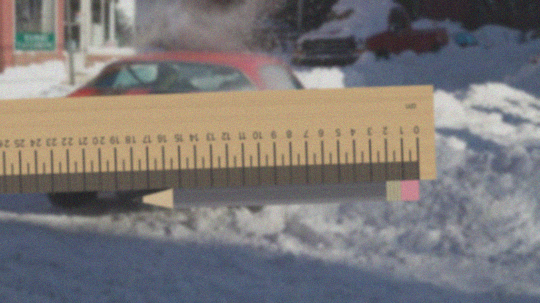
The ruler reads 18 cm
